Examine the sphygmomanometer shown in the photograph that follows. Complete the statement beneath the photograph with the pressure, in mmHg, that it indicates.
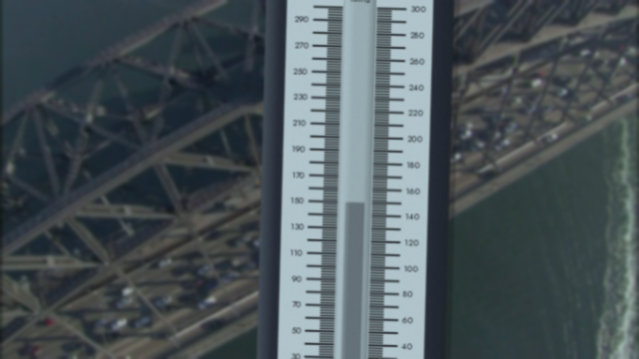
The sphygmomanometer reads 150 mmHg
